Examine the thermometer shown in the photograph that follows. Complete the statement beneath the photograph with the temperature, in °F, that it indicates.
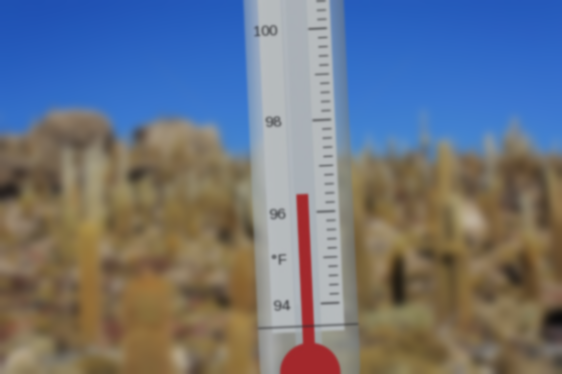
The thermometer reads 96.4 °F
